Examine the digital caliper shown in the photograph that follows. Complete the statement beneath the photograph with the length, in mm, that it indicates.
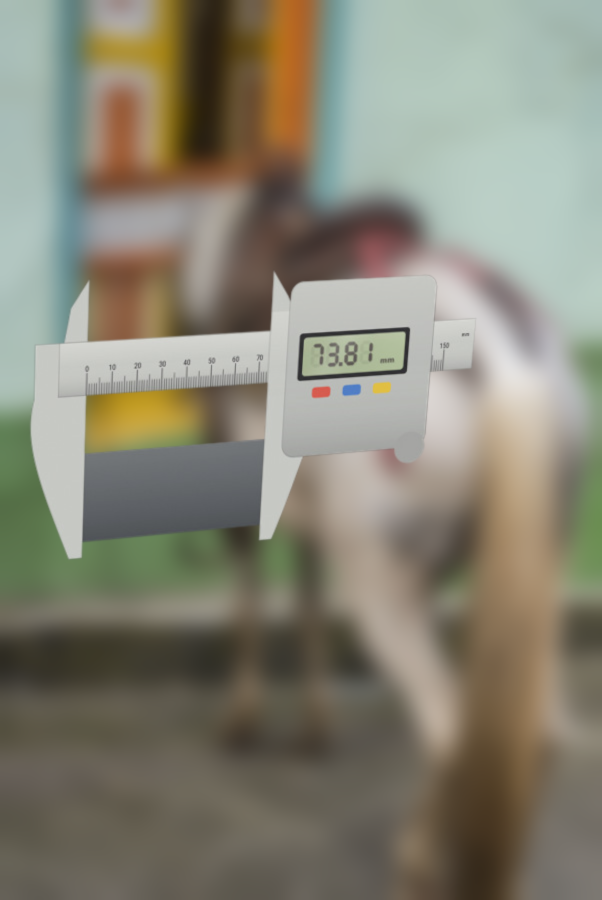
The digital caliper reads 73.81 mm
